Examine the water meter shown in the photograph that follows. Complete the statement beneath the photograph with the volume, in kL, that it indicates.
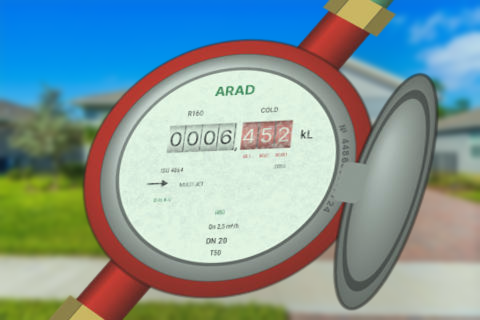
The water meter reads 6.452 kL
